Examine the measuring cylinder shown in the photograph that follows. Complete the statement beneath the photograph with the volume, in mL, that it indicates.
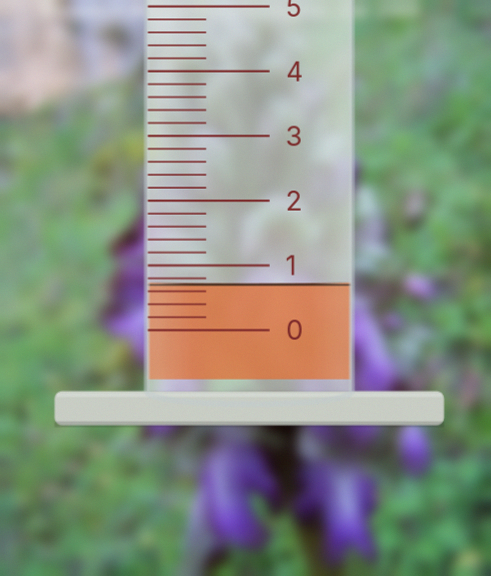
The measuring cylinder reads 0.7 mL
